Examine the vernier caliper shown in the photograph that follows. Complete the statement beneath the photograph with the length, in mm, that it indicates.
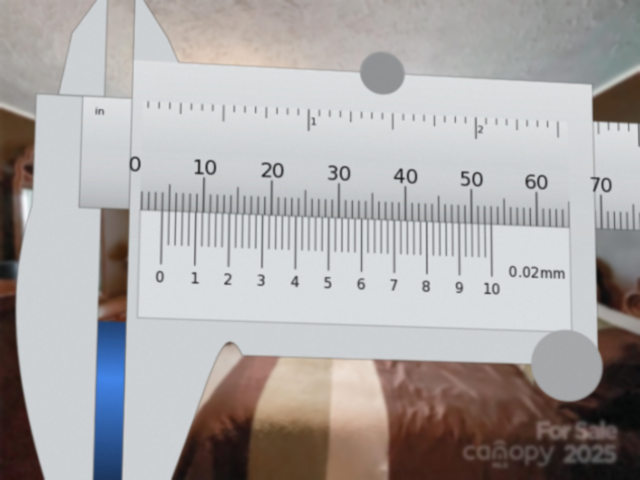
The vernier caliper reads 4.0 mm
